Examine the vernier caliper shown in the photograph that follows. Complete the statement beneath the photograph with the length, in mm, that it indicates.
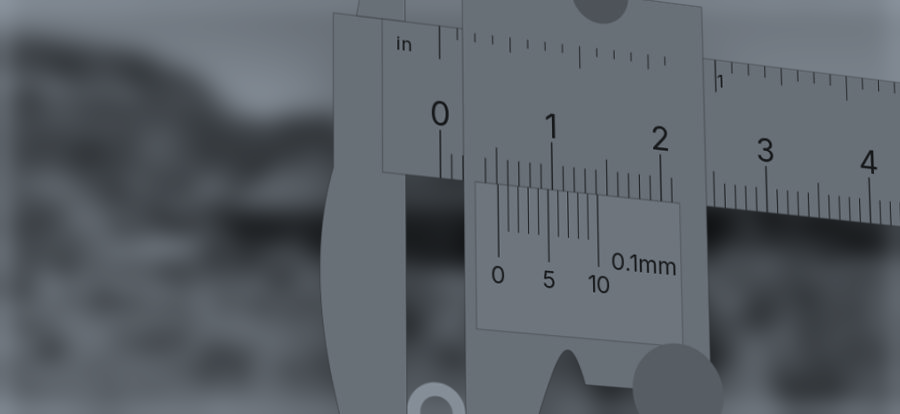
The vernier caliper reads 5.1 mm
